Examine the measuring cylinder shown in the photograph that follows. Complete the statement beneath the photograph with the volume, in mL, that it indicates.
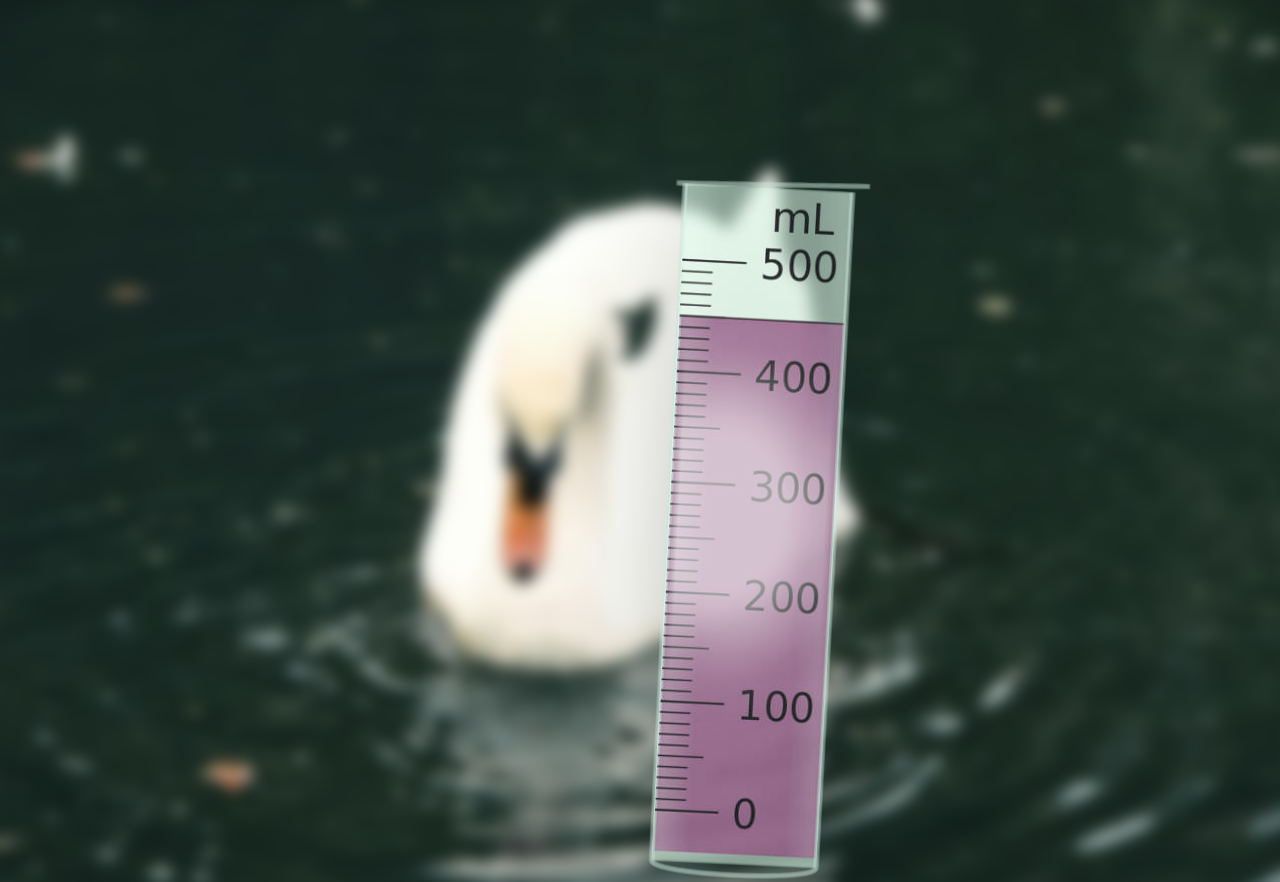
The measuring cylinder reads 450 mL
